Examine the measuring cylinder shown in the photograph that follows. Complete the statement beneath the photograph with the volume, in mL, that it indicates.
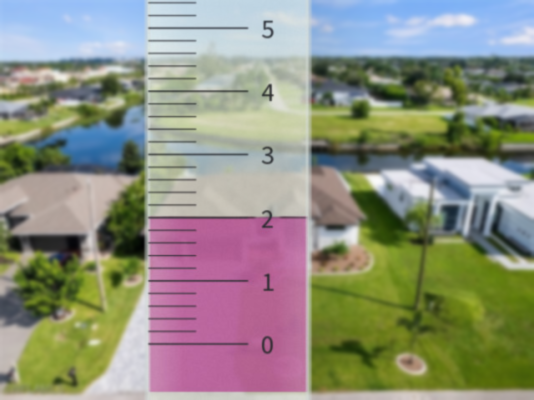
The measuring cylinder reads 2 mL
